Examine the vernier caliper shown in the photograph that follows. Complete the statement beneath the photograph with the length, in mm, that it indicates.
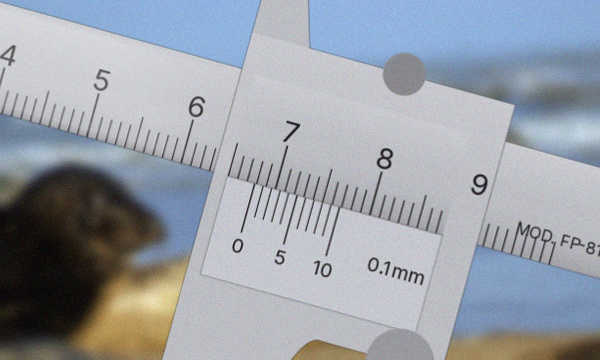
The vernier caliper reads 67.8 mm
